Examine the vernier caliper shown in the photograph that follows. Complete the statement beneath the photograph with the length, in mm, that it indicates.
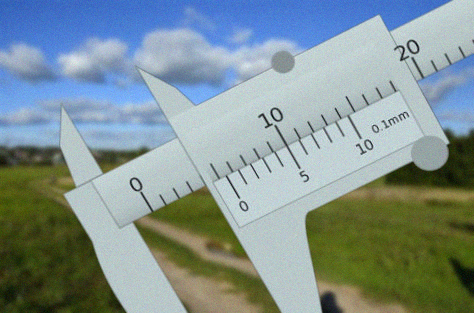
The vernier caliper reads 5.5 mm
